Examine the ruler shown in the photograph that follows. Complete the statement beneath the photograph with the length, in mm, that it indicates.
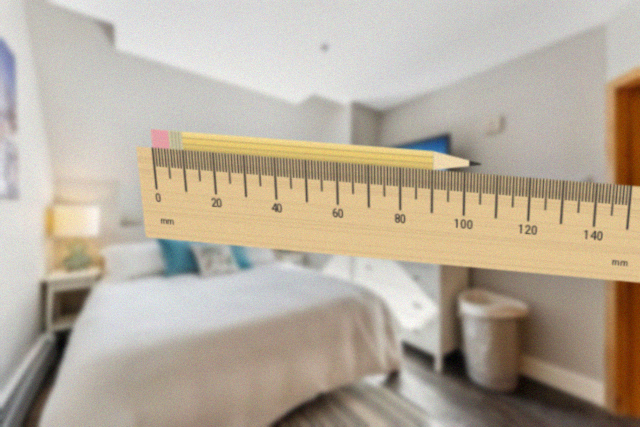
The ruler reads 105 mm
